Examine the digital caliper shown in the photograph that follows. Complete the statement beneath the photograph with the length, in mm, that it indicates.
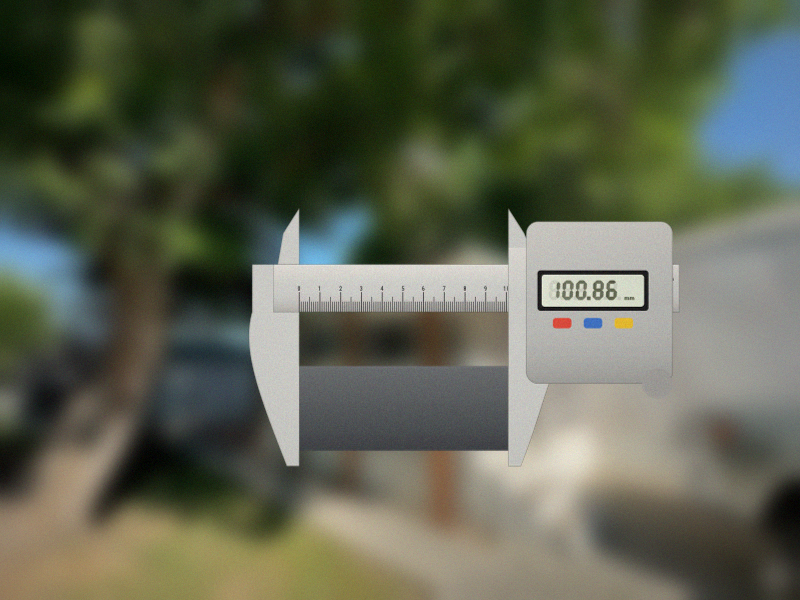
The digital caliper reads 100.86 mm
